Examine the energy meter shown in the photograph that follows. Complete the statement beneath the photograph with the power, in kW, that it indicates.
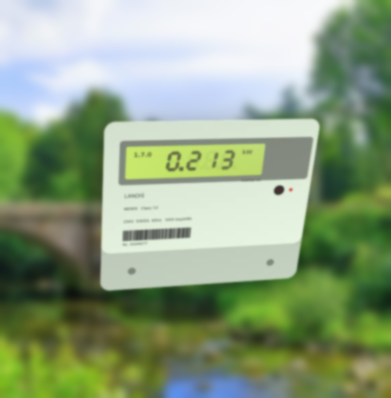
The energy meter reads 0.213 kW
